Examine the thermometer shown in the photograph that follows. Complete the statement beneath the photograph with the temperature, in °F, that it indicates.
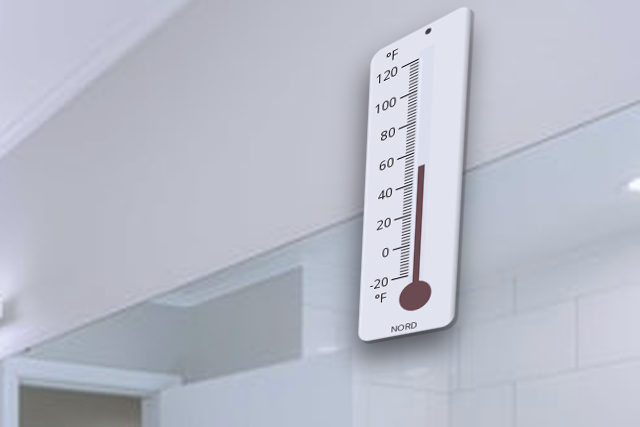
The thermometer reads 50 °F
